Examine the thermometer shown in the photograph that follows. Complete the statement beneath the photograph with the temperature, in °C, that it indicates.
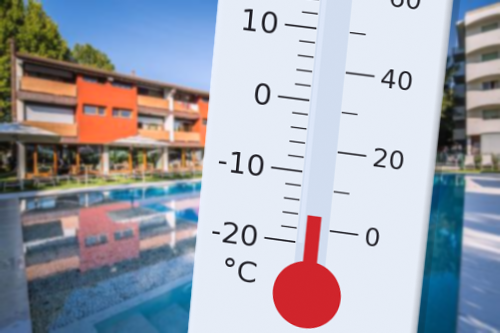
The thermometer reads -16 °C
